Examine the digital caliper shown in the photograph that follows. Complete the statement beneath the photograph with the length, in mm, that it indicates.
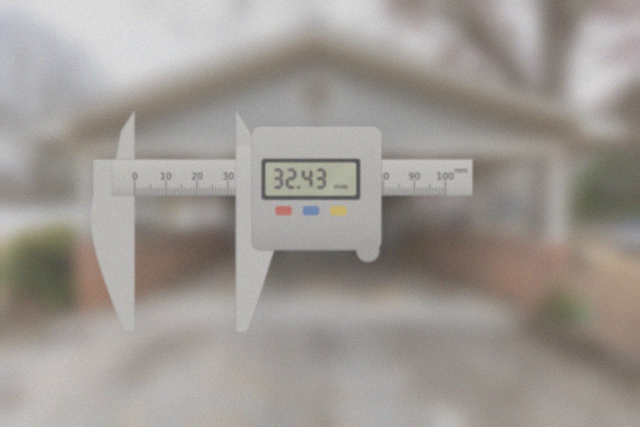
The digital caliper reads 32.43 mm
